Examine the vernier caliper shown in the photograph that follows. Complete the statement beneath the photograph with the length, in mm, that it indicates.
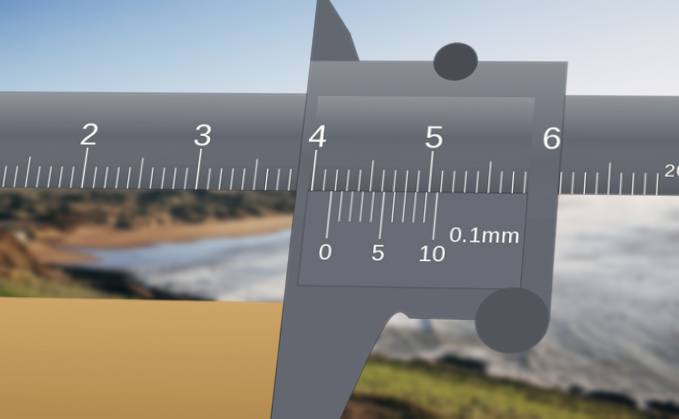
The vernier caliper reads 41.7 mm
